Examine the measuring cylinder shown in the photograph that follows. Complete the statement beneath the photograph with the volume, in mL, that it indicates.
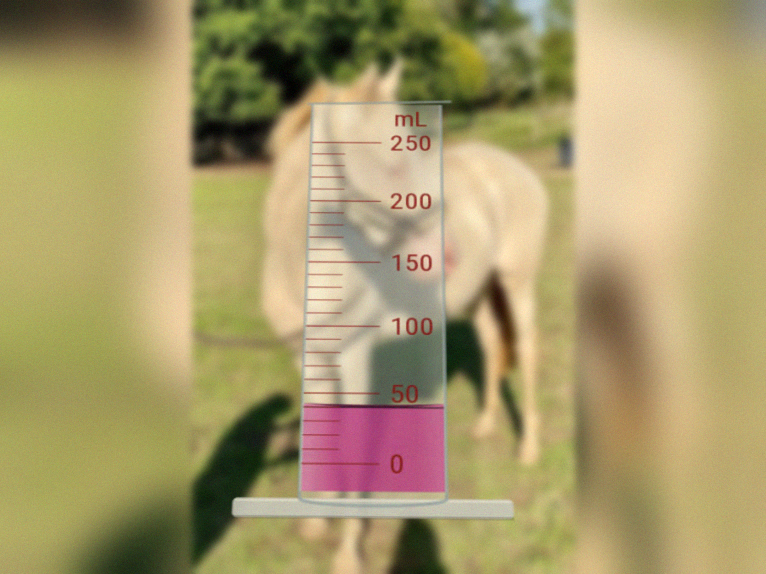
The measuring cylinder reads 40 mL
